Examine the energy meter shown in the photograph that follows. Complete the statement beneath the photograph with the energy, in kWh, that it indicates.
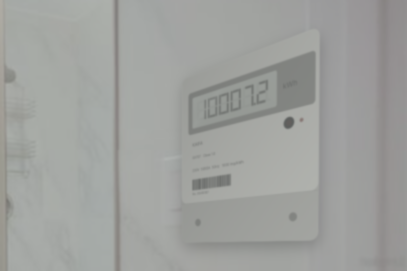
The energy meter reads 10007.2 kWh
